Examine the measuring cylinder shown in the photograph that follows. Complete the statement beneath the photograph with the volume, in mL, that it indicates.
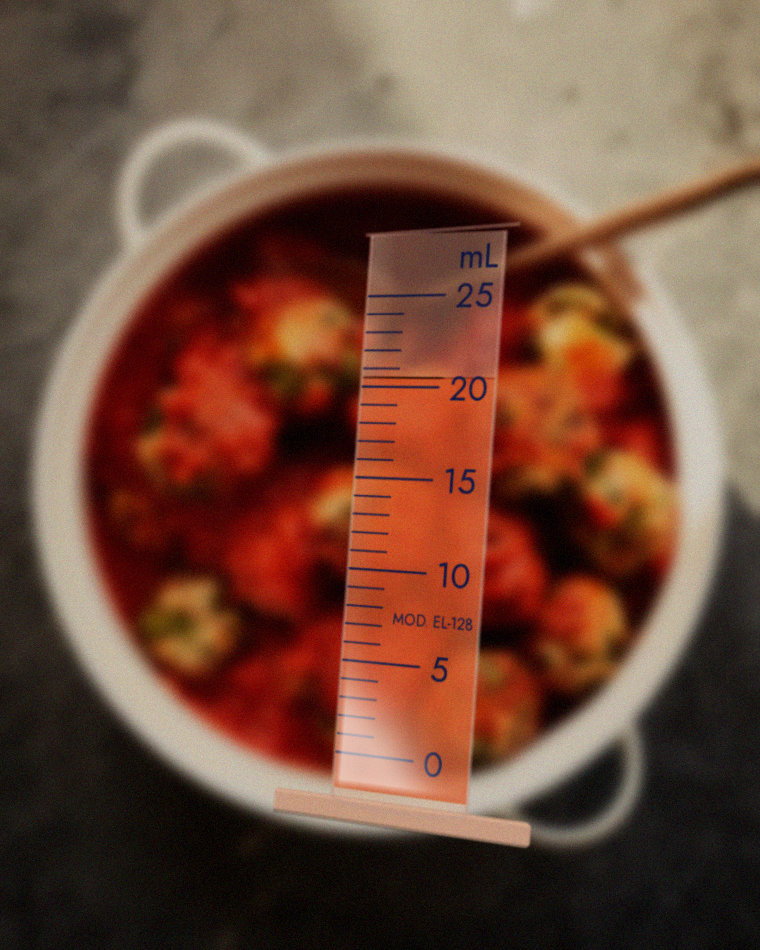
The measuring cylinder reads 20.5 mL
